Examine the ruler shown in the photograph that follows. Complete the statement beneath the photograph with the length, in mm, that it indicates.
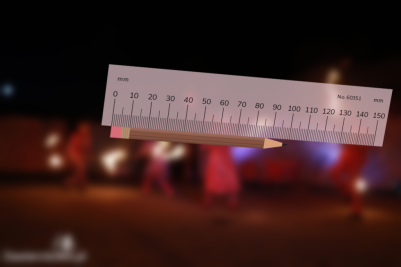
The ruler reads 100 mm
